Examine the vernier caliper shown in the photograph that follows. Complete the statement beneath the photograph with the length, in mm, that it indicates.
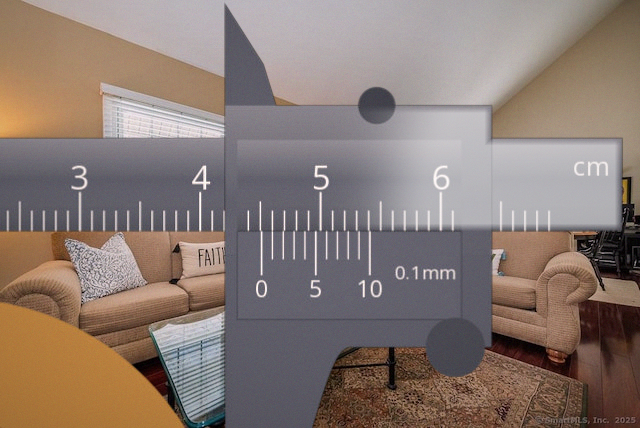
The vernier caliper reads 45.1 mm
